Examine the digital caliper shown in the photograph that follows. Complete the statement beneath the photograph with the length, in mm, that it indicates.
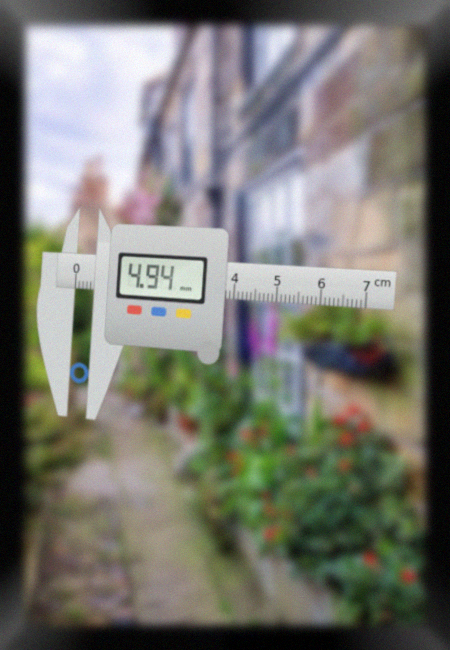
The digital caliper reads 4.94 mm
